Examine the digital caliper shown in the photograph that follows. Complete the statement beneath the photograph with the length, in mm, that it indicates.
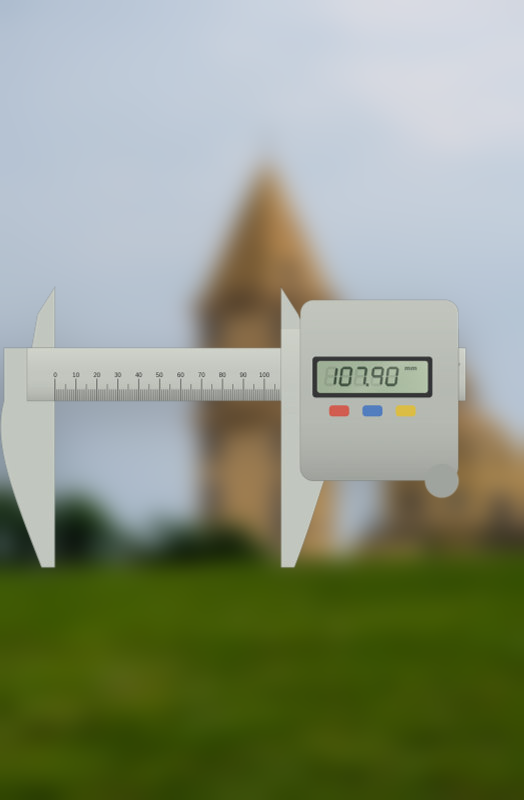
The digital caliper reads 107.90 mm
